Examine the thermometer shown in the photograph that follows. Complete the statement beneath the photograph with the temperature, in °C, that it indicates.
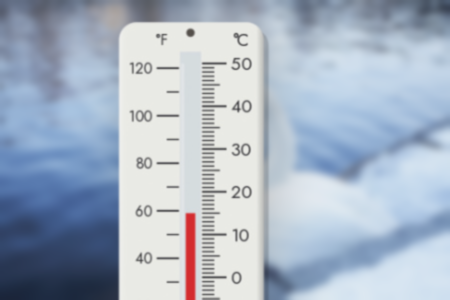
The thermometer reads 15 °C
